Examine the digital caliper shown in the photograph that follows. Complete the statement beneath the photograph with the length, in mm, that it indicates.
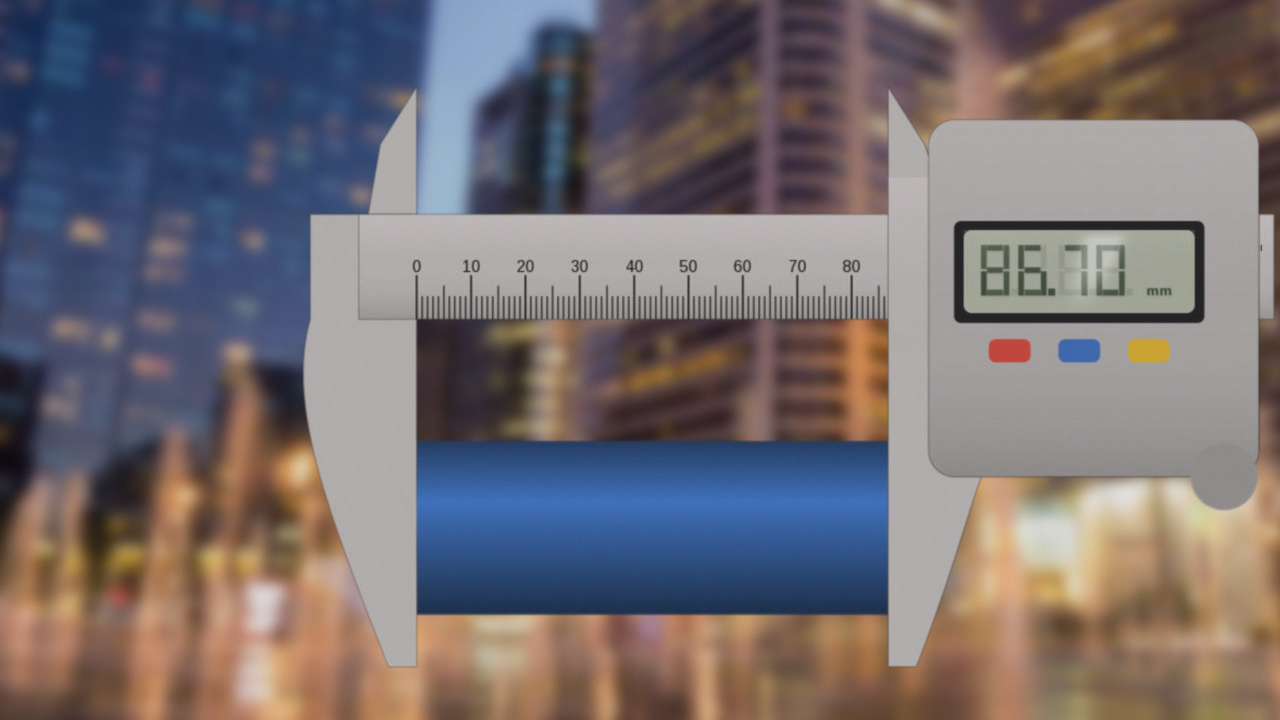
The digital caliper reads 86.70 mm
